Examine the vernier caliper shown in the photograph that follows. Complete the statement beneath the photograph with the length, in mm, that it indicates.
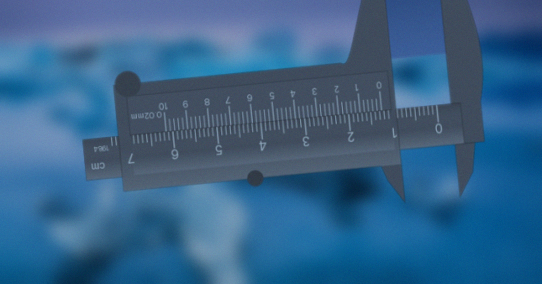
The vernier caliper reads 12.5 mm
